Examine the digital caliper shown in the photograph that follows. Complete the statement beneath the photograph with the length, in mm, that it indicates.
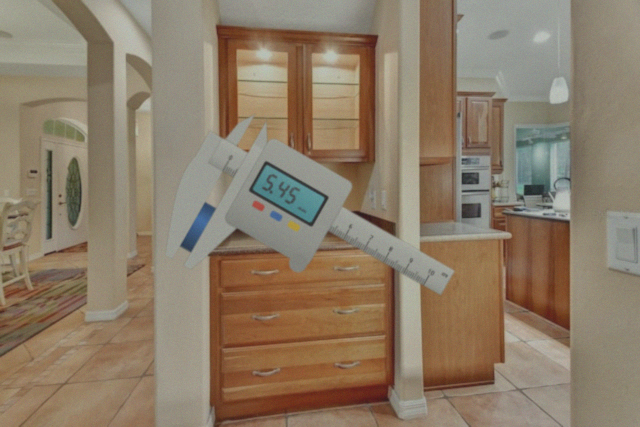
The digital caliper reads 5.45 mm
